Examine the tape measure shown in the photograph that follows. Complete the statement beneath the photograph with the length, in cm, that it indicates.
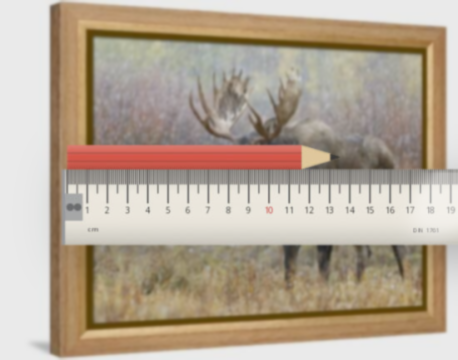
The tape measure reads 13.5 cm
